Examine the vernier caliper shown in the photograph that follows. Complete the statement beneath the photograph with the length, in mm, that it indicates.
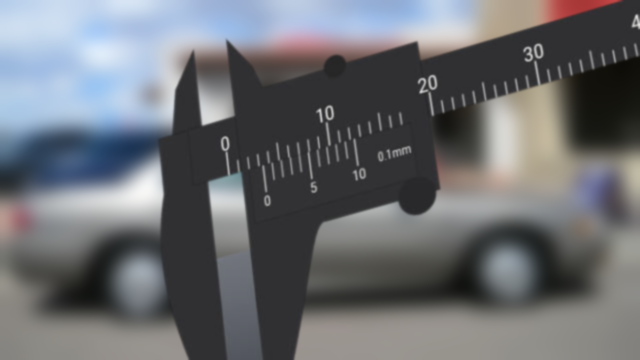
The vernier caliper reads 3.4 mm
